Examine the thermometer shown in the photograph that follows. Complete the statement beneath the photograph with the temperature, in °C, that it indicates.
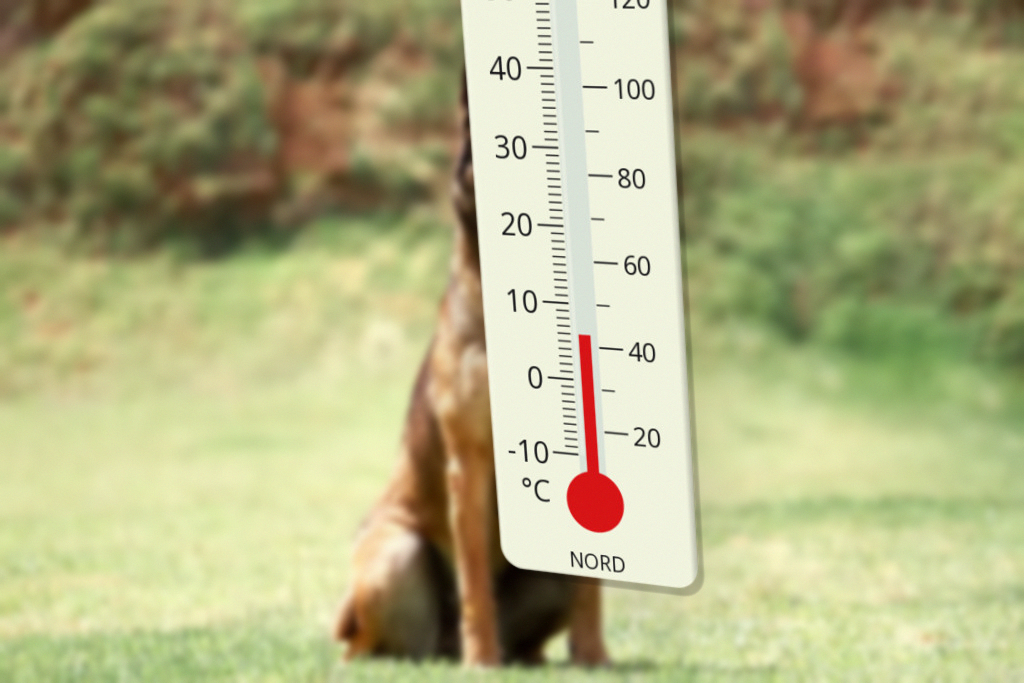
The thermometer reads 6 °C
